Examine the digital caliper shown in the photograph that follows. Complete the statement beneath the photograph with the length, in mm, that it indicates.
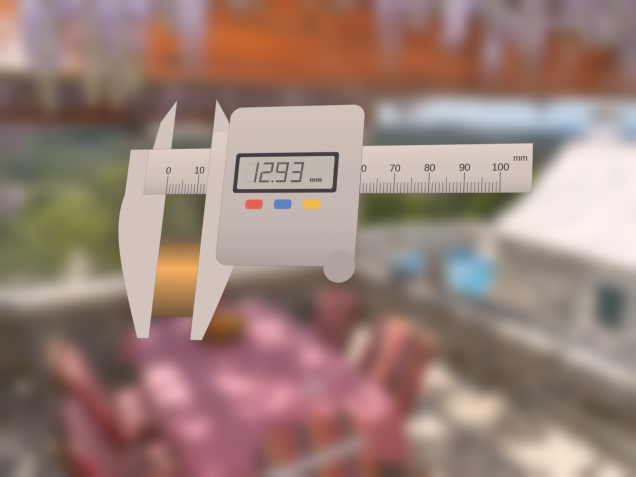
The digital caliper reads 12.93 mm
